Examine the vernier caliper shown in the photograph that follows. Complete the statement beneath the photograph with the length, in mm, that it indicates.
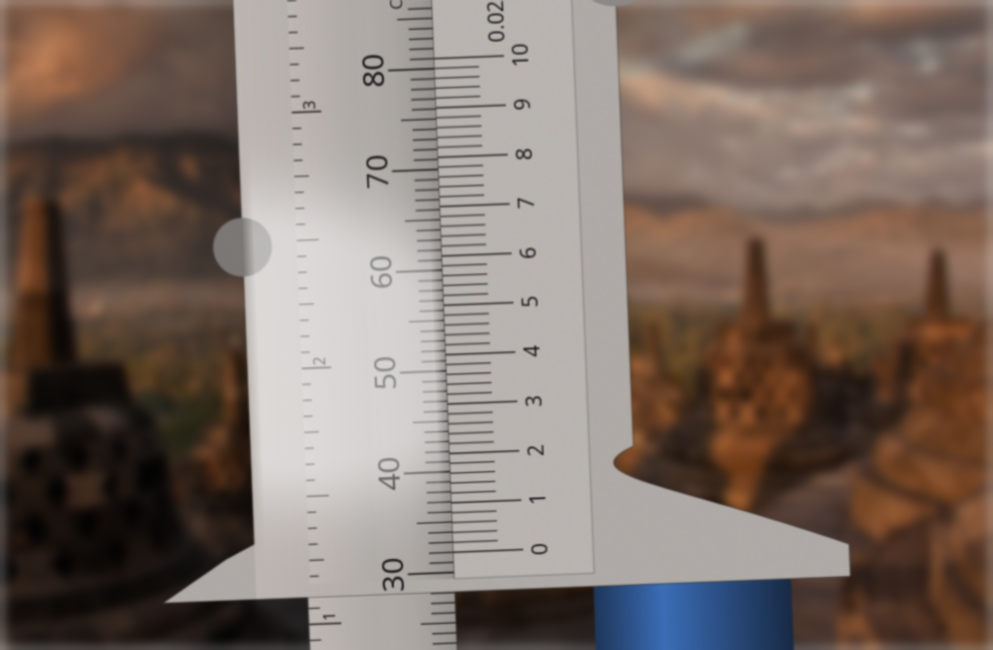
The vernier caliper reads 32.0 mm
